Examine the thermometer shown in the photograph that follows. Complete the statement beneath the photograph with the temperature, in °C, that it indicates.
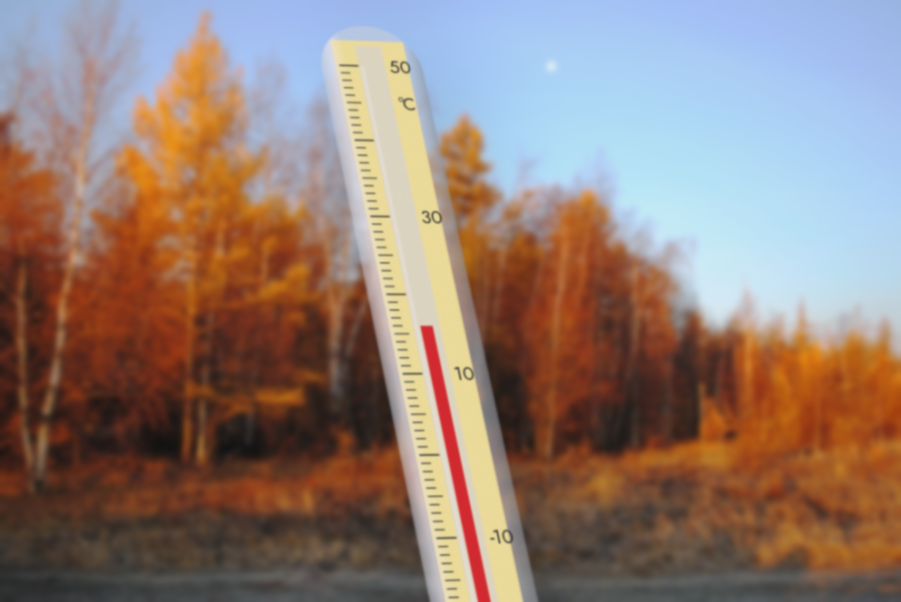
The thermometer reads 16 °C
